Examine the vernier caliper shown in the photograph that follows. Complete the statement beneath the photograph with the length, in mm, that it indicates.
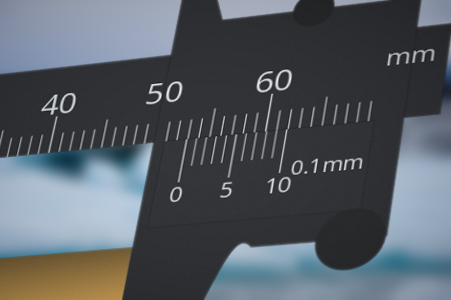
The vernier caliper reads 52.9 mm
